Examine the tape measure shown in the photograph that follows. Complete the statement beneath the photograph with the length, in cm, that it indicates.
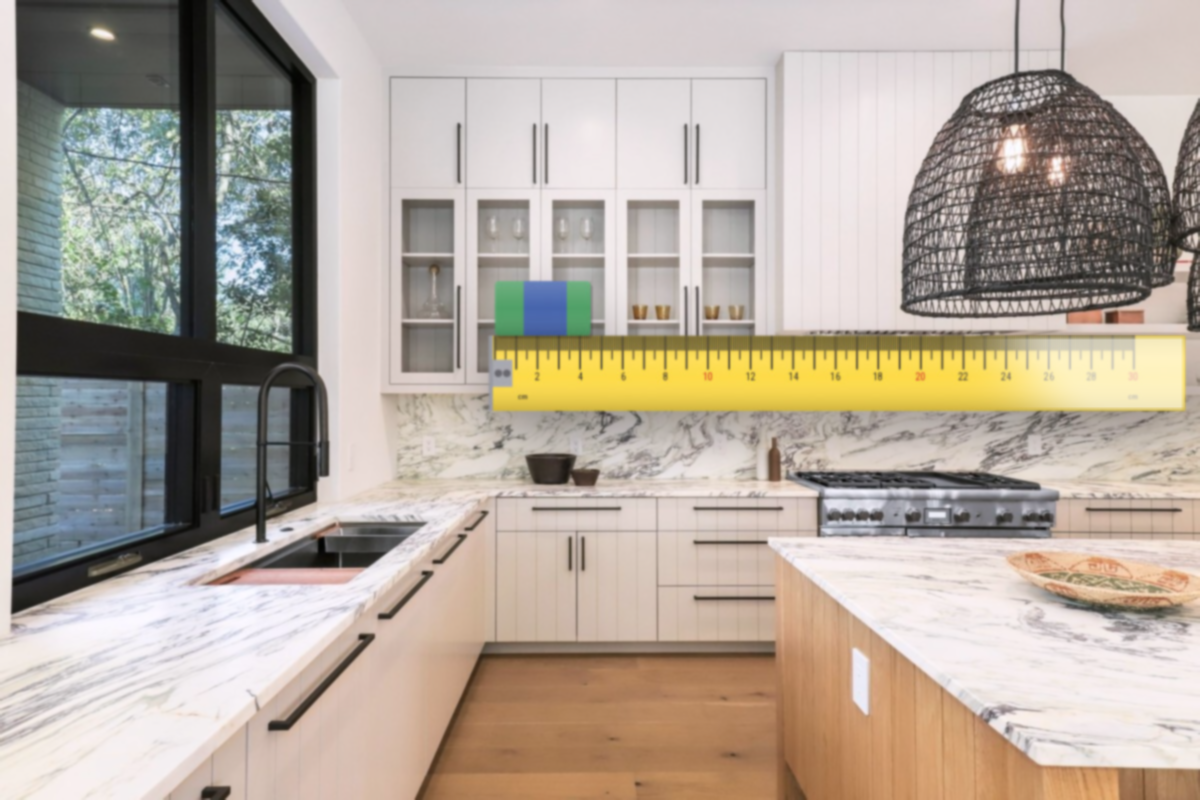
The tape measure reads 4.5 cm
